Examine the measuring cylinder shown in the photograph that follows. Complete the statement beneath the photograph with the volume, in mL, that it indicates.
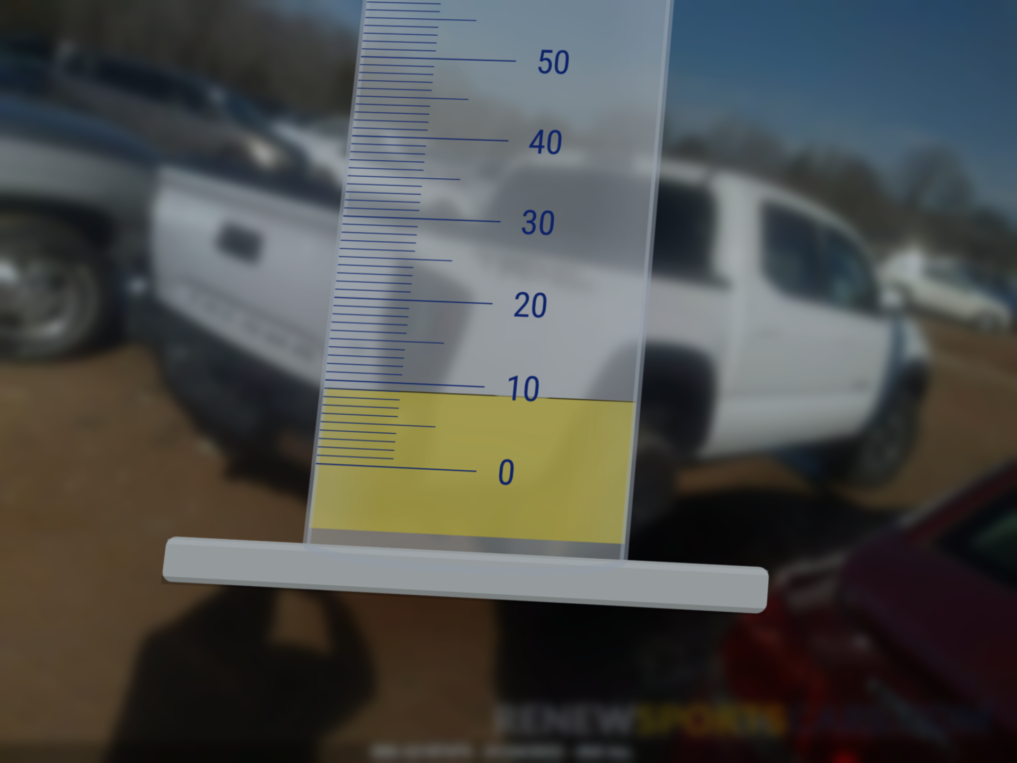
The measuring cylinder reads 9 mL
